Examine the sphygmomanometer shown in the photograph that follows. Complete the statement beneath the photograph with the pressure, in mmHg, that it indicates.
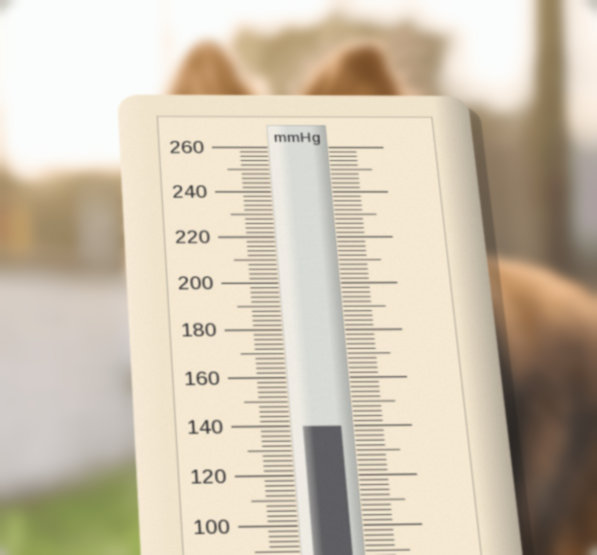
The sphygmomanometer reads 140 mmHg
